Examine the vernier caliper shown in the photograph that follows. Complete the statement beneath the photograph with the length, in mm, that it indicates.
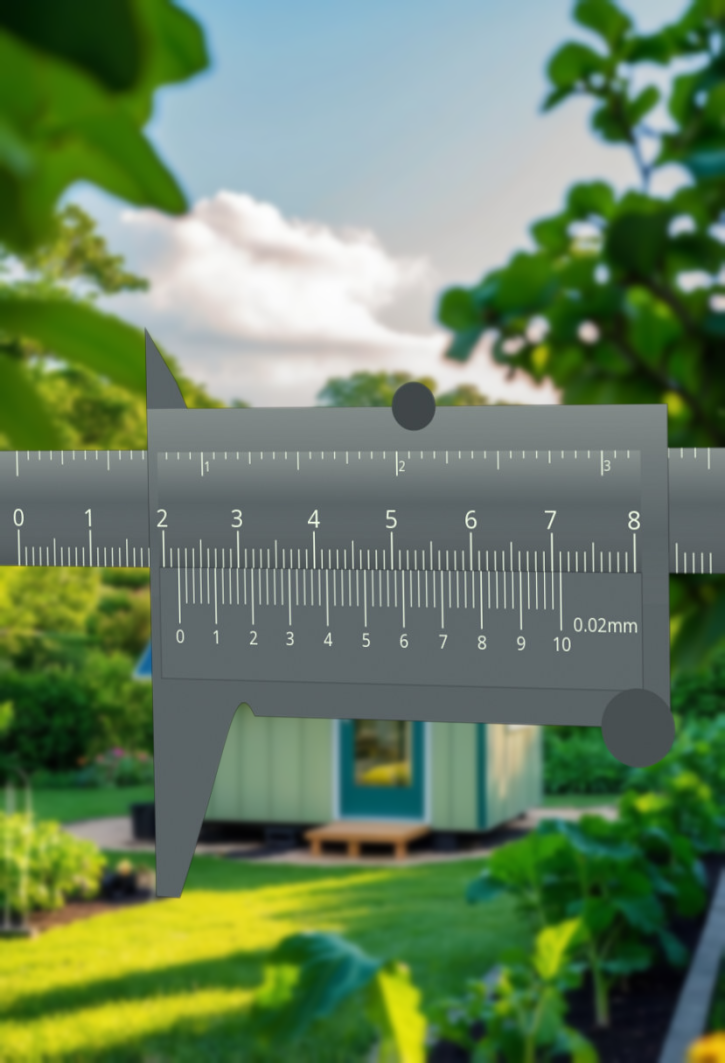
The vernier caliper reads 22.0 mm
